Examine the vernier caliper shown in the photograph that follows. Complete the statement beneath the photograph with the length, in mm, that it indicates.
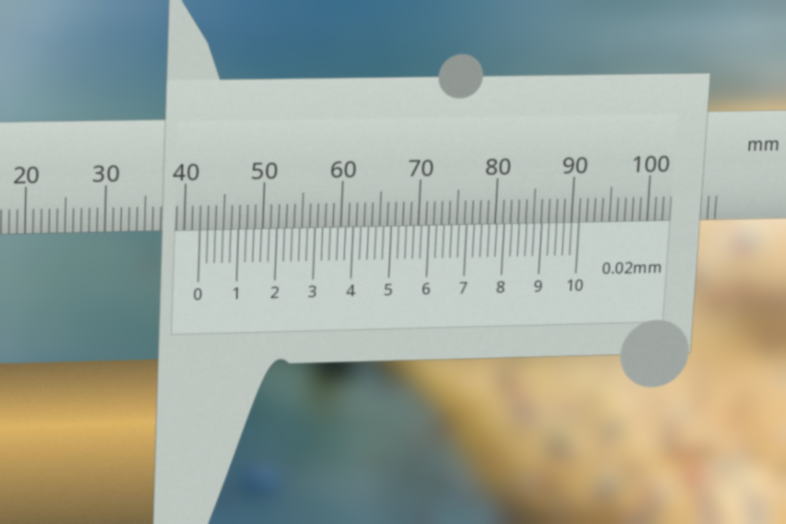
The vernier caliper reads 42.0 mm
